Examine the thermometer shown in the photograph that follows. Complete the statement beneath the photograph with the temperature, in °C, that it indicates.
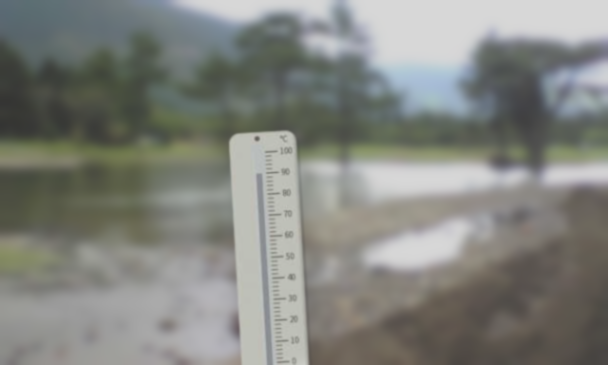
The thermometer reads 90 °C
